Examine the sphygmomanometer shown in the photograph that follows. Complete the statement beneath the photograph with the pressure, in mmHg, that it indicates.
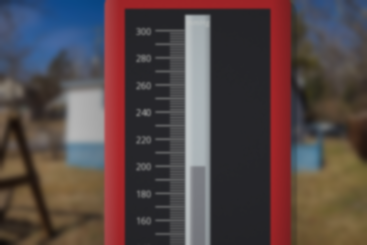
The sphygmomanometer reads 200 mmHg
